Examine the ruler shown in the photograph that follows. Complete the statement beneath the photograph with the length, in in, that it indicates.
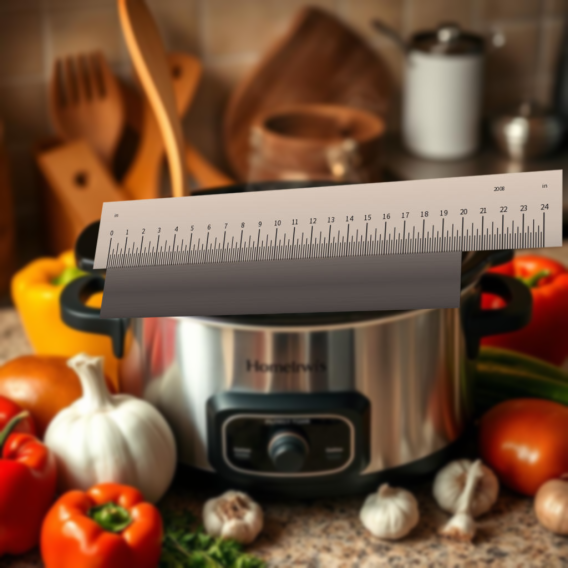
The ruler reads 20 in
